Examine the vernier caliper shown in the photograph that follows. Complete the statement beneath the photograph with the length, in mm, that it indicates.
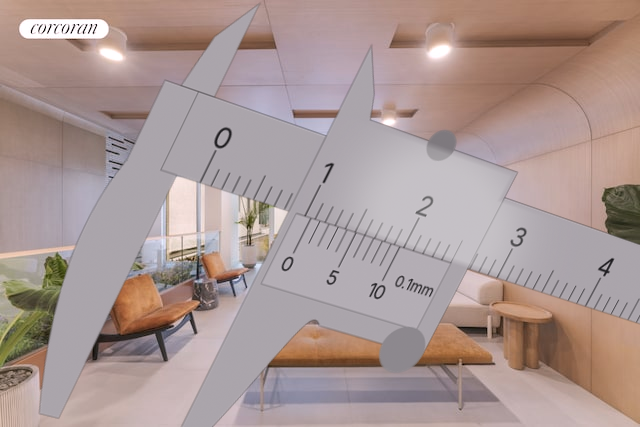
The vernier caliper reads 10.6 mm
